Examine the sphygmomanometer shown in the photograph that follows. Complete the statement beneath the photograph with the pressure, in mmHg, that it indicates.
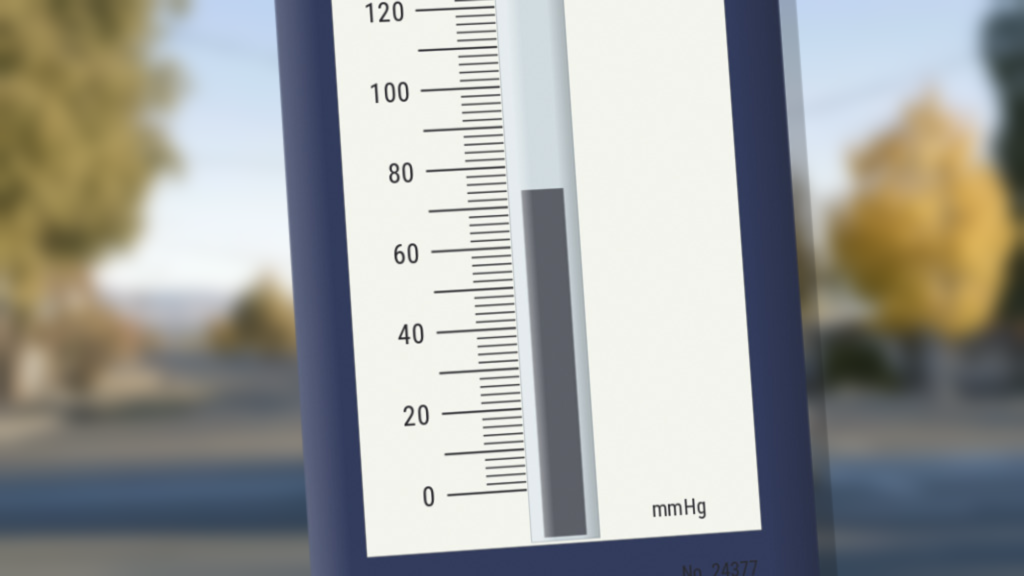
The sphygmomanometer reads 74 mmHg
